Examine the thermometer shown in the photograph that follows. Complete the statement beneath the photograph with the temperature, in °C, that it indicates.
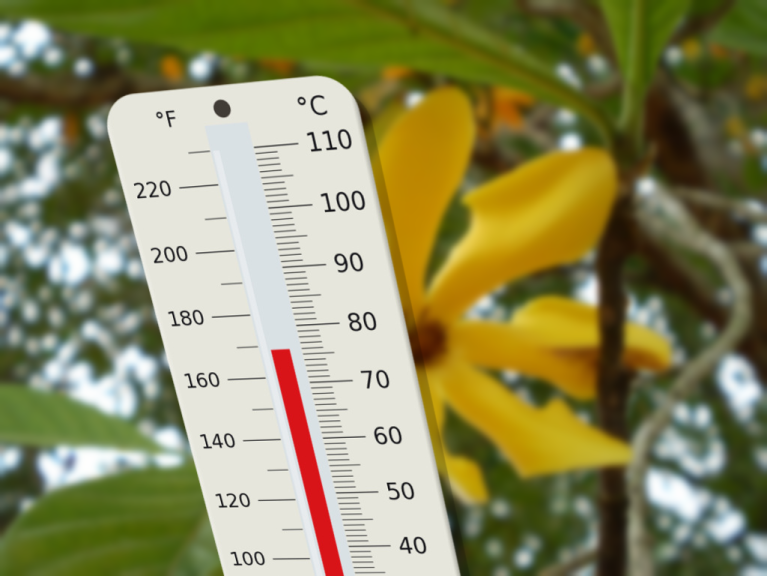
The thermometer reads 76 °C
